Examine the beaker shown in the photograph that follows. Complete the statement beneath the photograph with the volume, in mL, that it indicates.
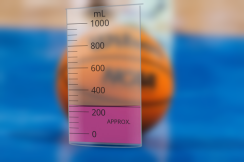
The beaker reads 250 mL
